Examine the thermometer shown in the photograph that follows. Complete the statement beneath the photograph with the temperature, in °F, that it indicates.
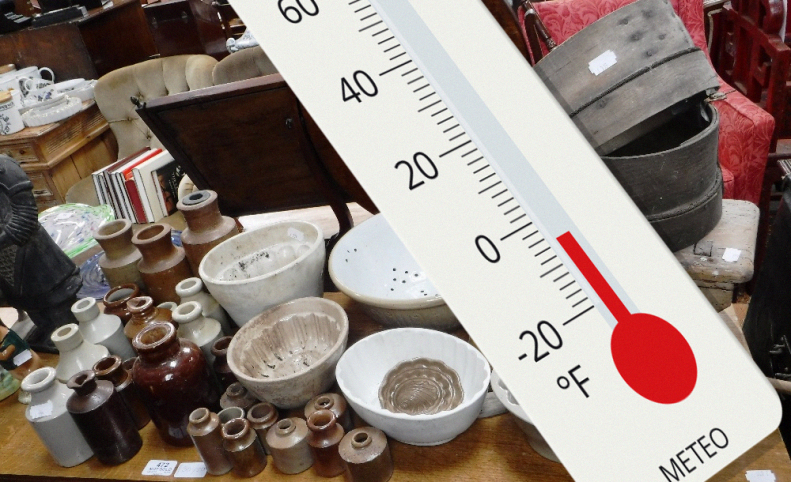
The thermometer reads -5 °F
